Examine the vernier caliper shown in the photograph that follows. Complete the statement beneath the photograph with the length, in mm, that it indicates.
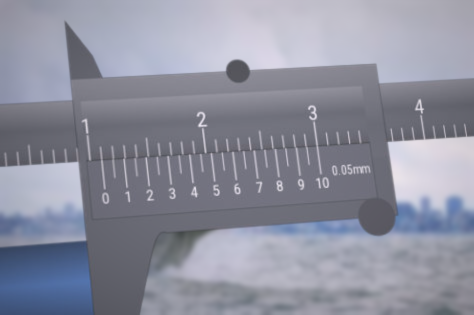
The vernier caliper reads 11.0 mm
